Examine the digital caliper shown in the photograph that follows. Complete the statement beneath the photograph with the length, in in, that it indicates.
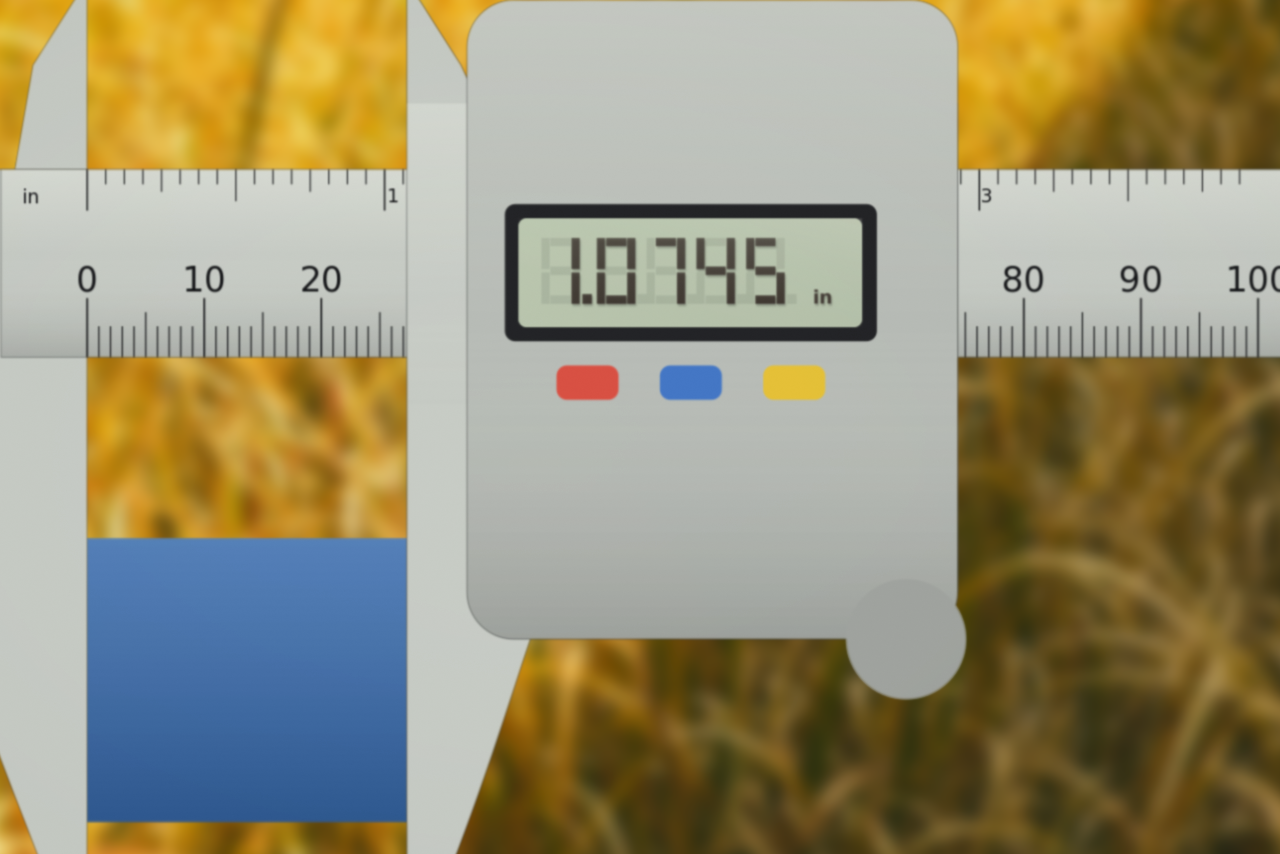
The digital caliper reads 1.0745 in
